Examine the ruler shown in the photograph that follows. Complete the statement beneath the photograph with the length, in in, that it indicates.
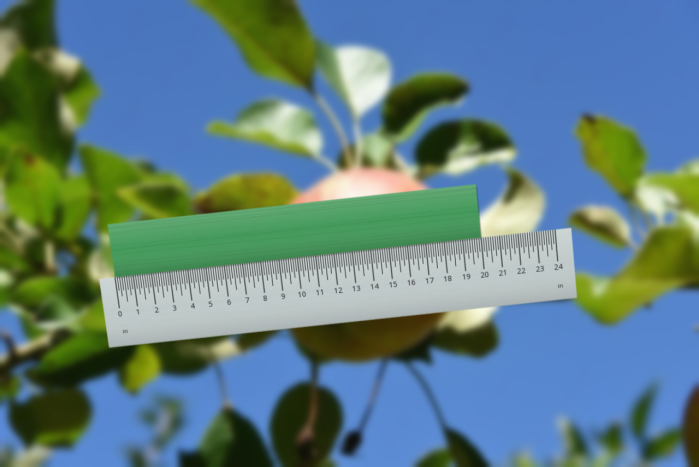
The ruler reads 20 in
